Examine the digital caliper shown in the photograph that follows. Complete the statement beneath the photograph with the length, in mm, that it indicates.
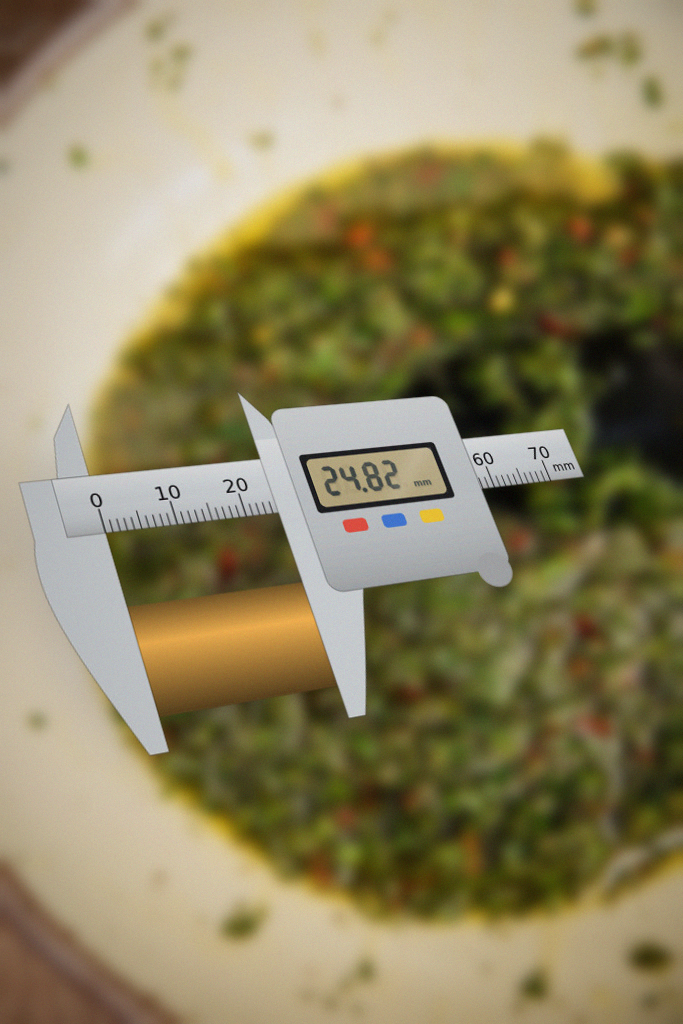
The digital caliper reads 24.82 mm
